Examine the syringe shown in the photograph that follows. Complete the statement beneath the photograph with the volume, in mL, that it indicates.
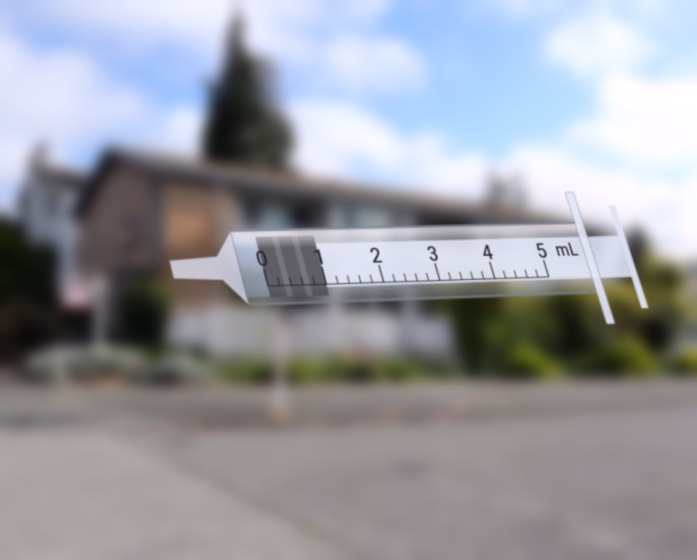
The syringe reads 0 mL
